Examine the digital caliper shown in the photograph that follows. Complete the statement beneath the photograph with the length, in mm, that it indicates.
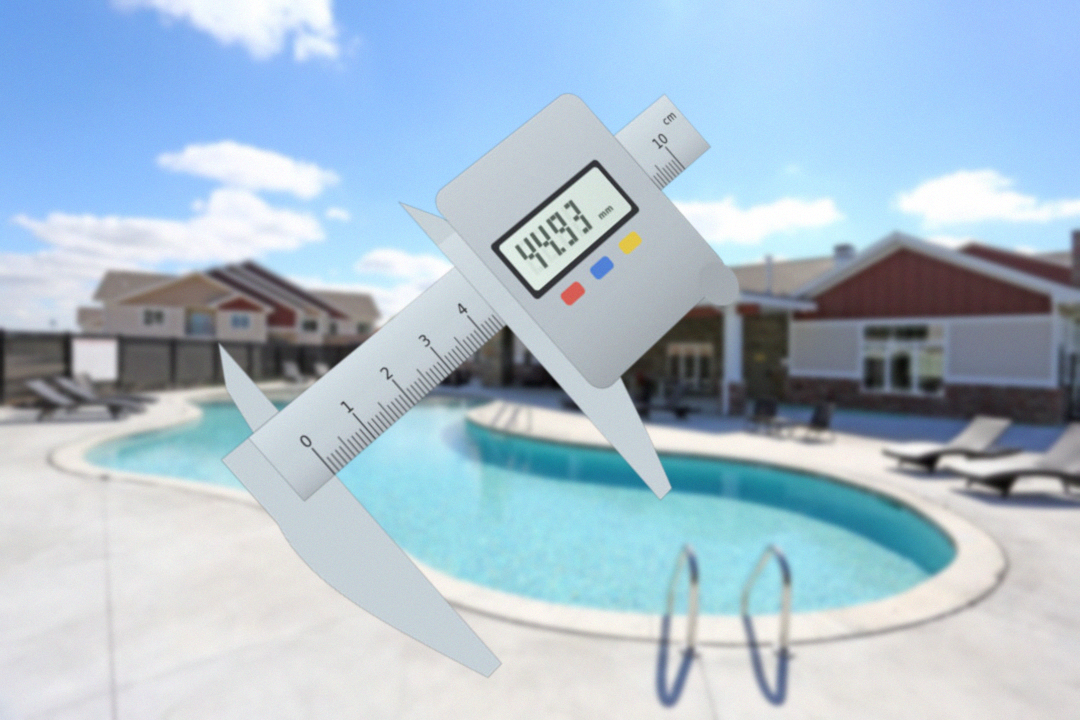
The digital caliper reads 44.93 mm
